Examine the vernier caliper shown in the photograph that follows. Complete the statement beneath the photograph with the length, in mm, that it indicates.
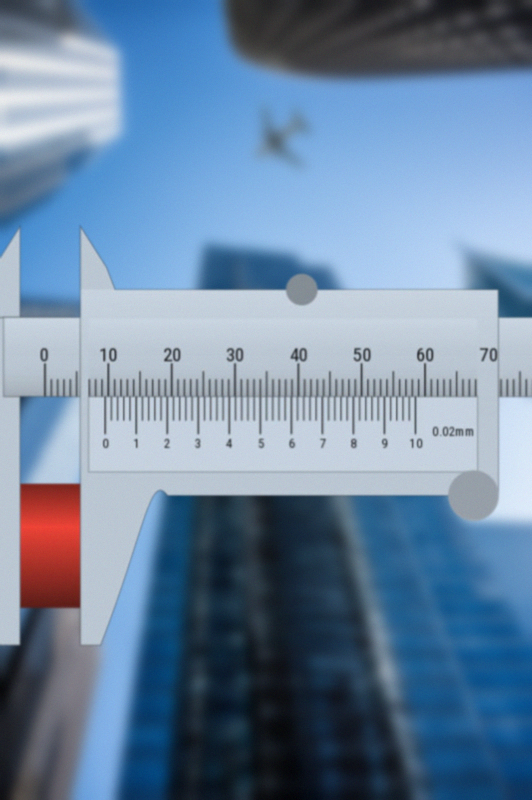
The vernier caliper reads 9.5 mm
